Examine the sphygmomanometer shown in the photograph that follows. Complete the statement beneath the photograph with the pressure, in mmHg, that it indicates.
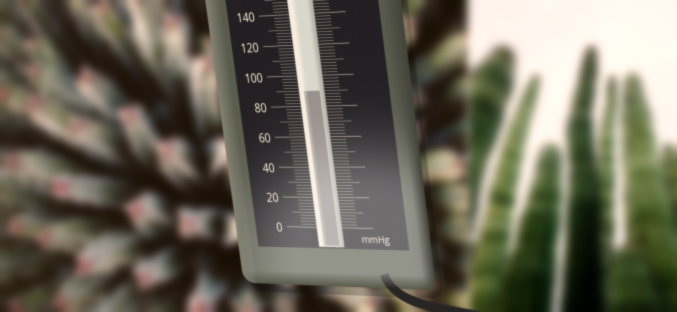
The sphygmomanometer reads 90 mmHg
